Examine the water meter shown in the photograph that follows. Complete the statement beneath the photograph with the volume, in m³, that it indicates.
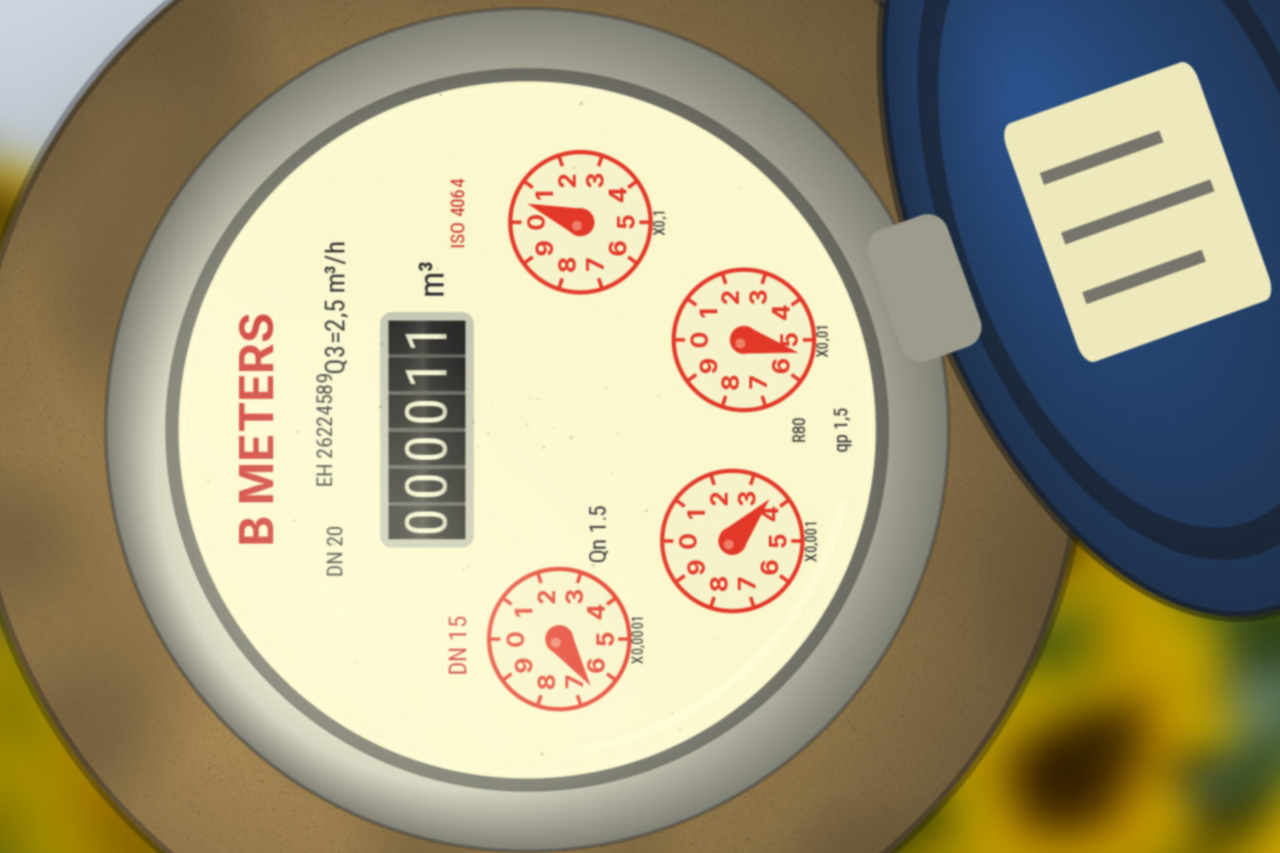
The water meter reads 11.0536 m³
